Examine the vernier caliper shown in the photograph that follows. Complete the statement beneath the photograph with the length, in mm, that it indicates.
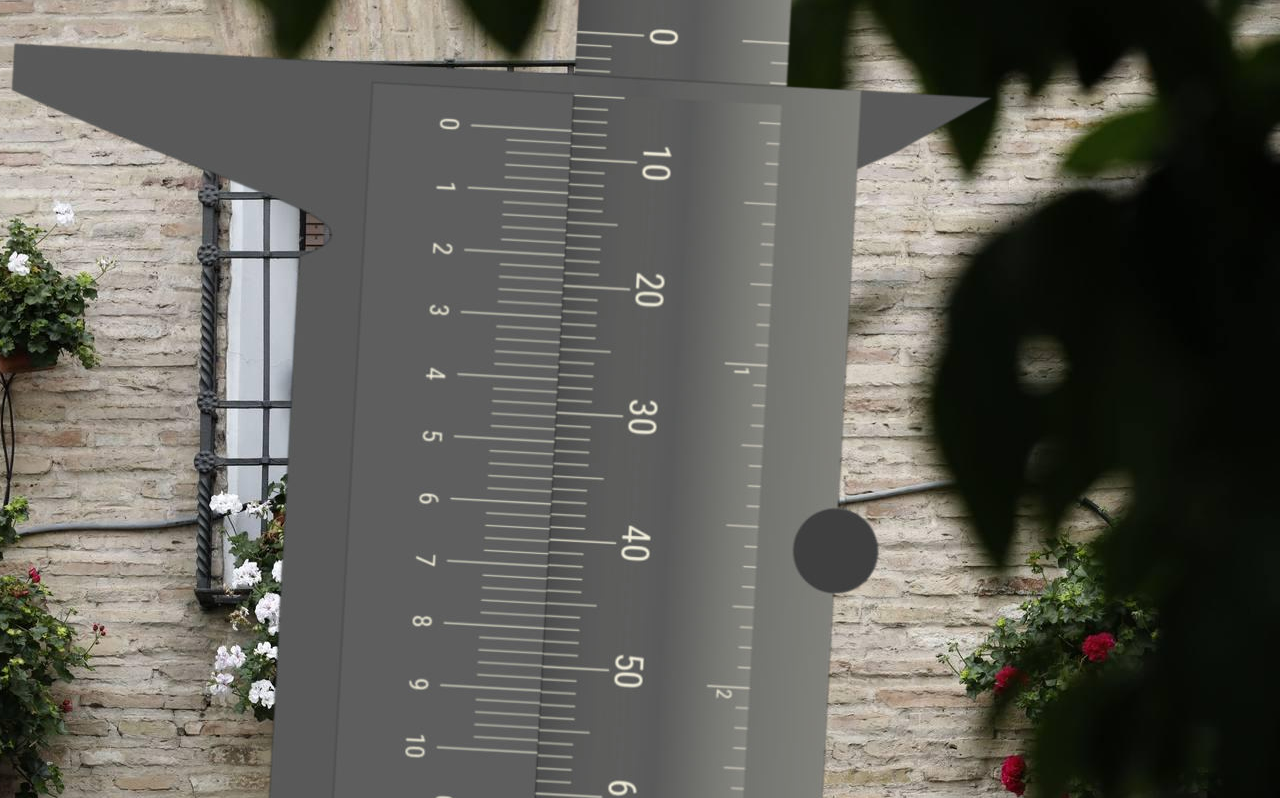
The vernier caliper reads 7.8 mm
